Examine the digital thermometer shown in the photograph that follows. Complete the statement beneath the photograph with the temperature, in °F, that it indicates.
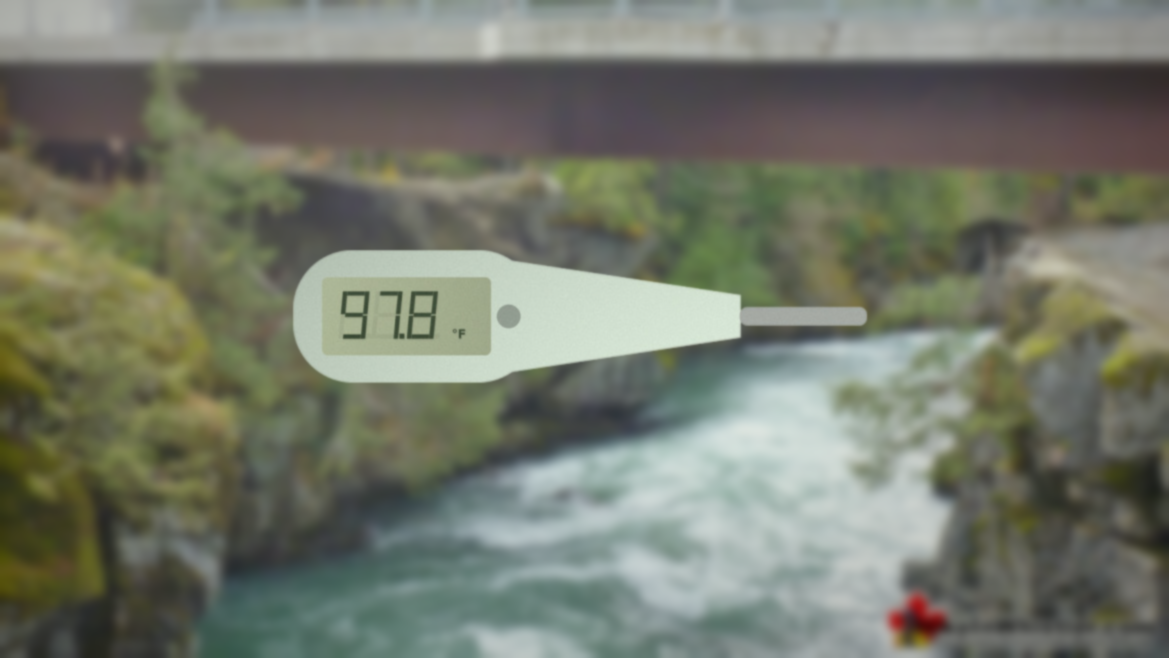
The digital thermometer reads 97.8 °F
